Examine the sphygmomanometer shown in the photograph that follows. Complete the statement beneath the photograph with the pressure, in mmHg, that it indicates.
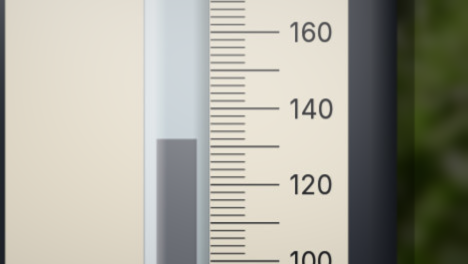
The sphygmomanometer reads 132 mmHg
